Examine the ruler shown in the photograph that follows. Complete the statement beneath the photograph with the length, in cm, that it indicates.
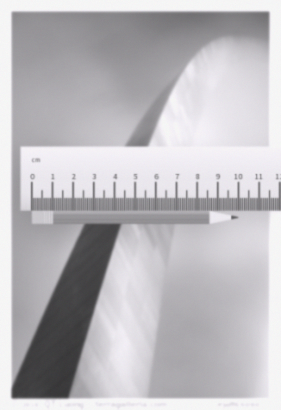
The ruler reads 10 cm
